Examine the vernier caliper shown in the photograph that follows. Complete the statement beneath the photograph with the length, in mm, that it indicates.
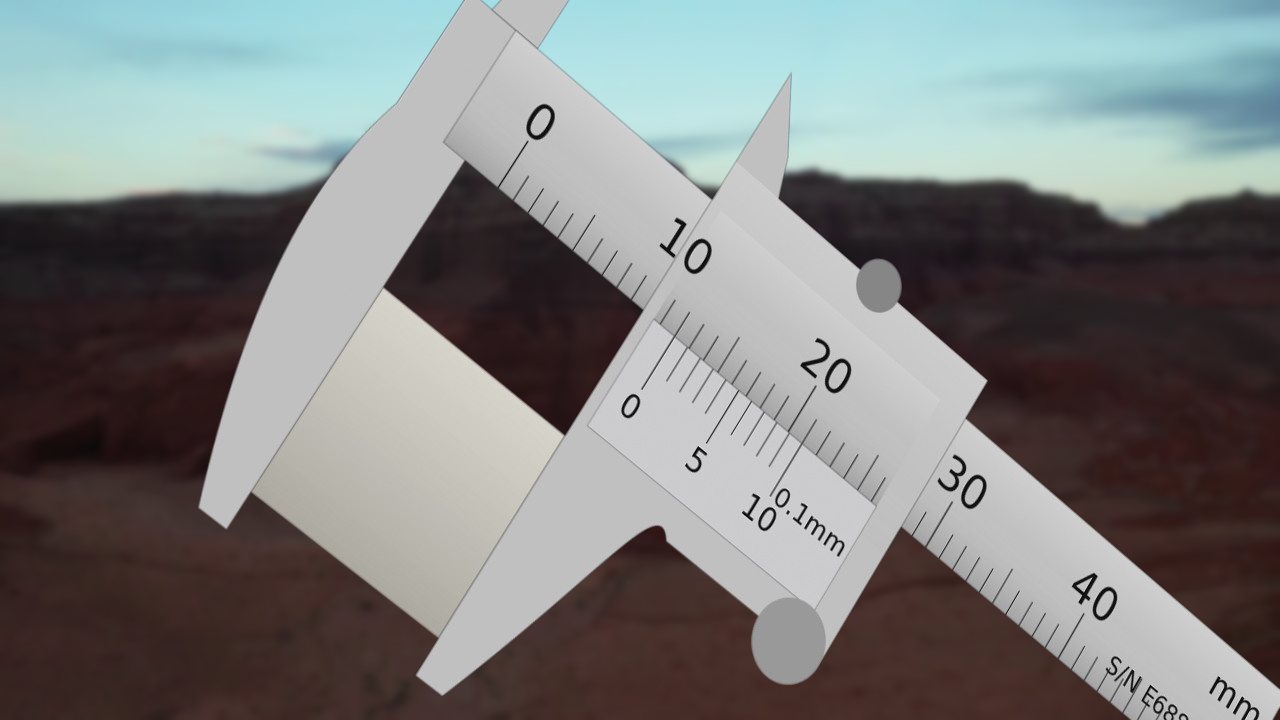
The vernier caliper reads 12.0 mm
